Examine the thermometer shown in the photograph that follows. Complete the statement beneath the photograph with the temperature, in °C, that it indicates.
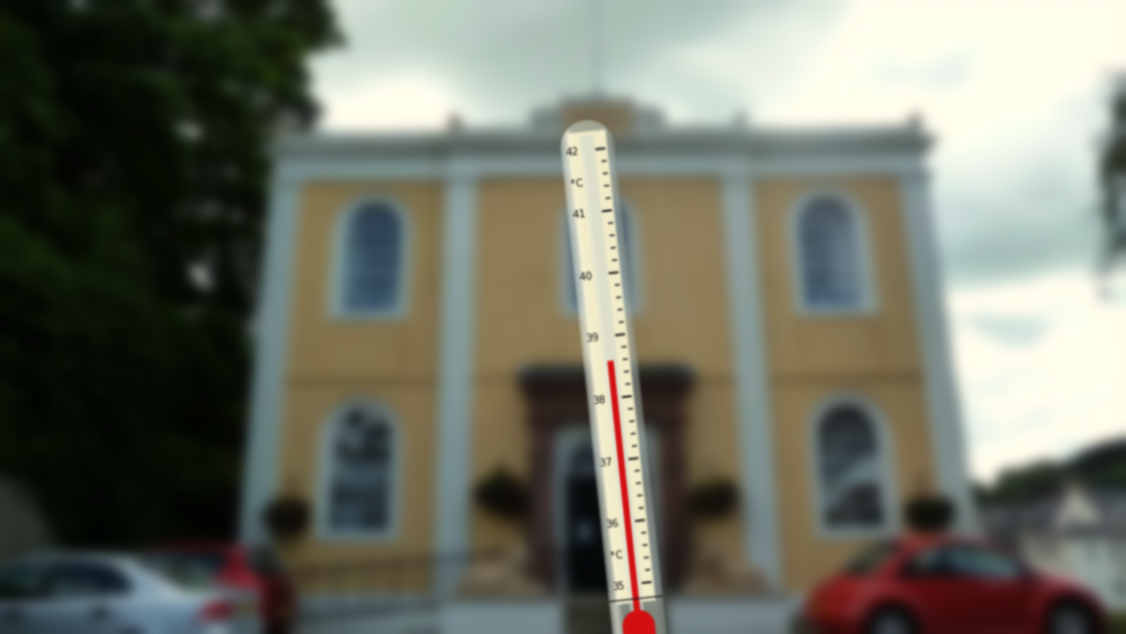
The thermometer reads 38.6 °C
